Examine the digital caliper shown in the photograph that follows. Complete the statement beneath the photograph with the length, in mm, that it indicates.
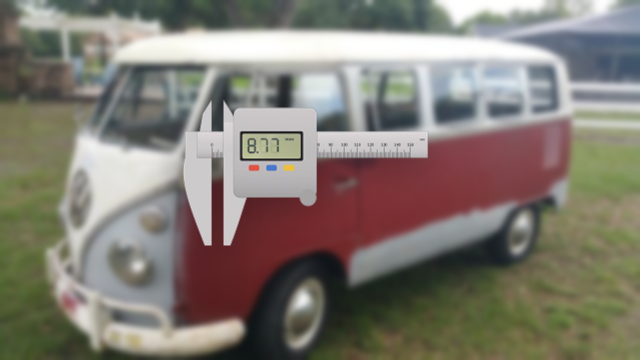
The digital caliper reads 8.77 mm
